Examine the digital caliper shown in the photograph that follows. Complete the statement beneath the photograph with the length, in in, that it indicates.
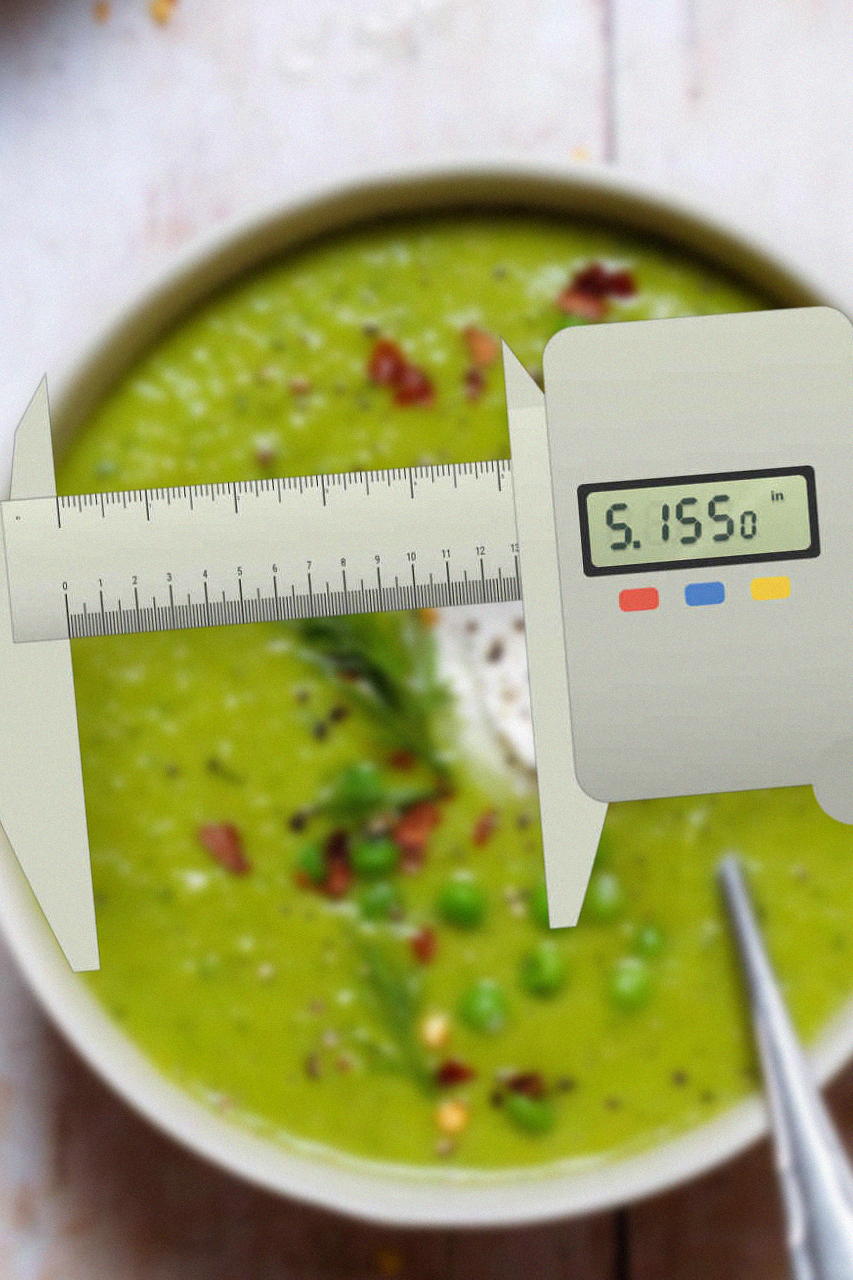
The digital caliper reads 5.1550 in
